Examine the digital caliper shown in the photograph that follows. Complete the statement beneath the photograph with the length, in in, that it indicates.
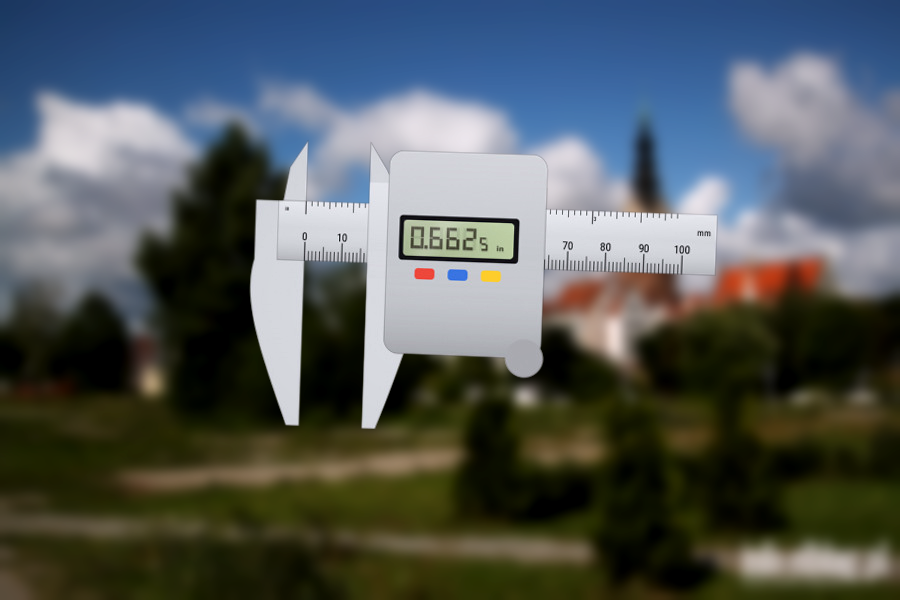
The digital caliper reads 0.6625 in
